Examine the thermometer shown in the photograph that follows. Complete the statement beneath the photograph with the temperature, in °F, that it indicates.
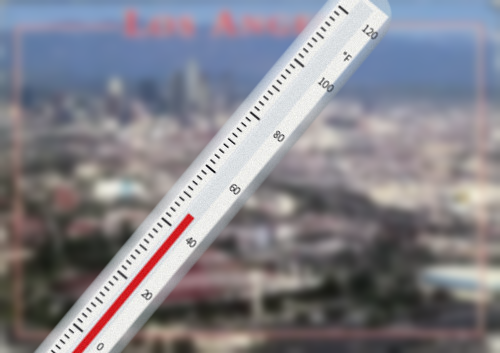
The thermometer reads 46 °F
